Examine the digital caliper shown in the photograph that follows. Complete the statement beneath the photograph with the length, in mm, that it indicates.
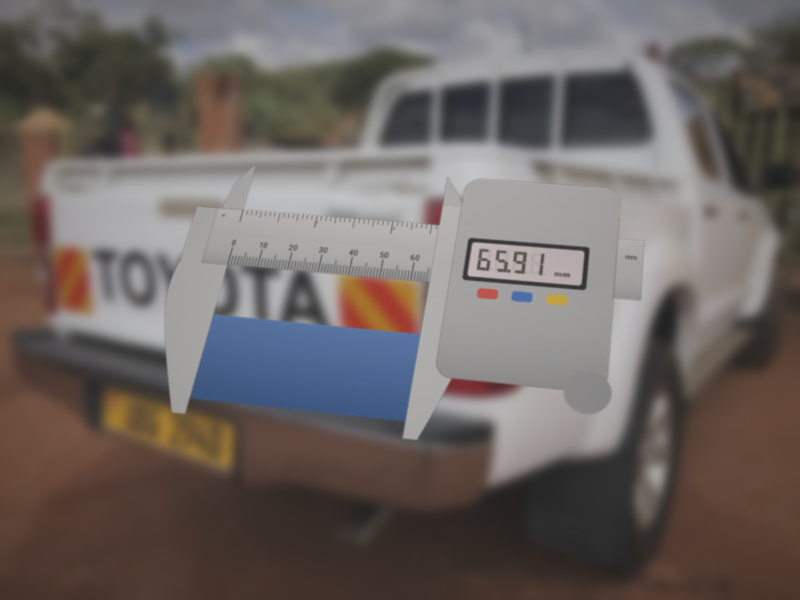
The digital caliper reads 65.91 mm
